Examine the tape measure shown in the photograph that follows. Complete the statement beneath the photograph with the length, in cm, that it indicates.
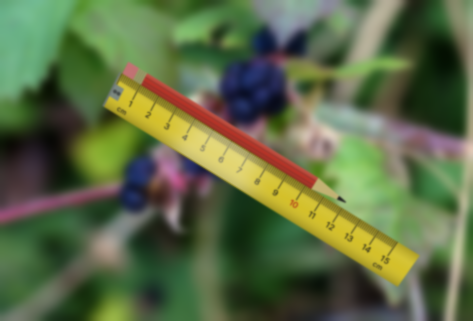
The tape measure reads 12 cm
